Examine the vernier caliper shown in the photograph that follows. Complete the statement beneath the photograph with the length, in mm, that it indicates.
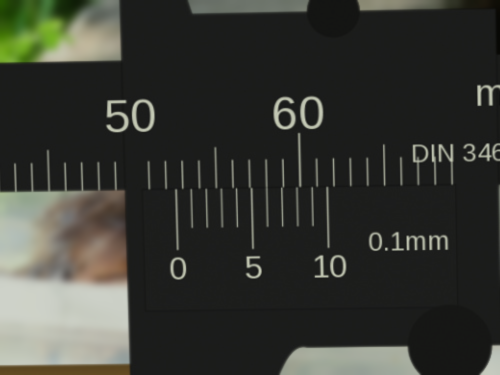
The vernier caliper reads 52.6 mm
